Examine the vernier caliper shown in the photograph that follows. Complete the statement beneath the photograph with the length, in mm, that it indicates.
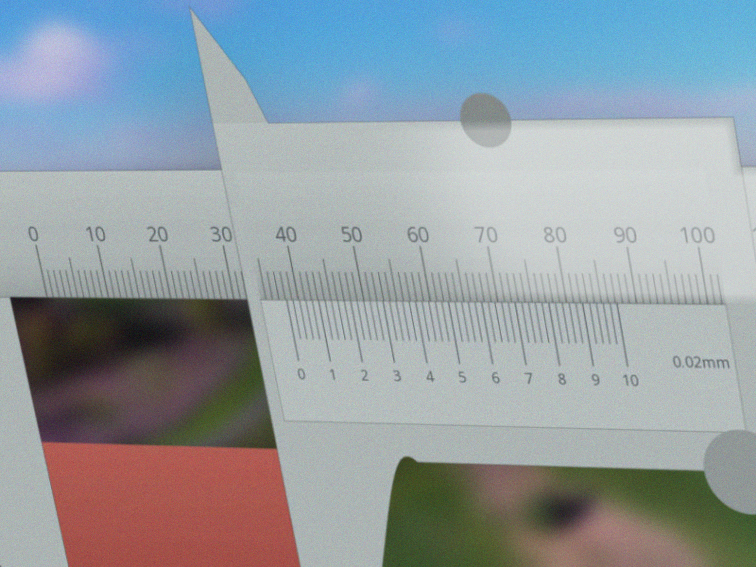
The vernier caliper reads 38.2 mm
